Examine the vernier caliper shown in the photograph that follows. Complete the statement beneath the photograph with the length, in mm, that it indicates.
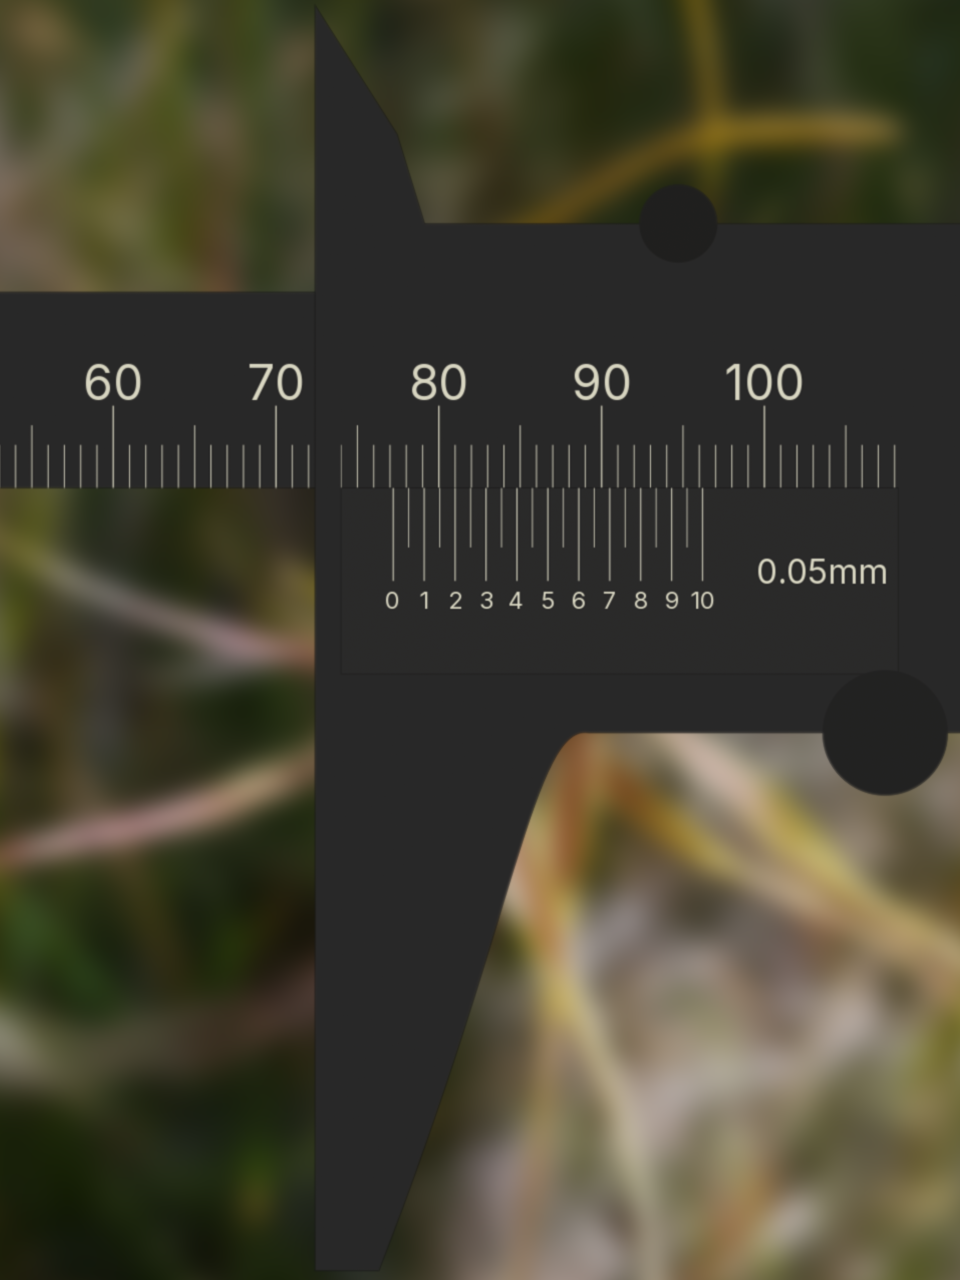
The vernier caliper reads 77.2 mm
